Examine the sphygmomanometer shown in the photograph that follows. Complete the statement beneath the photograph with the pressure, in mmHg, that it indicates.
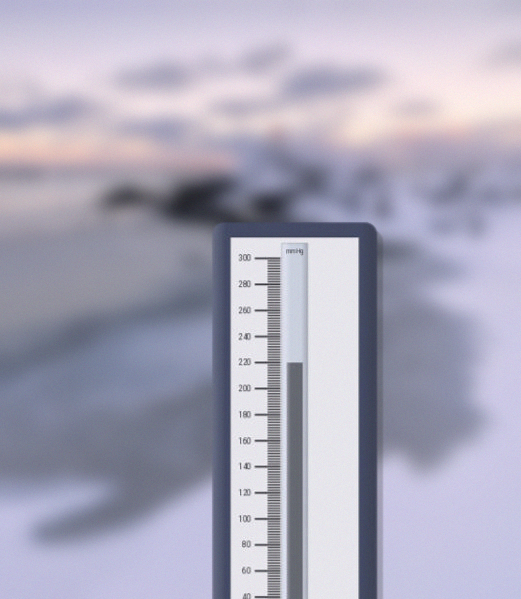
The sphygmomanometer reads 220 mmHg
